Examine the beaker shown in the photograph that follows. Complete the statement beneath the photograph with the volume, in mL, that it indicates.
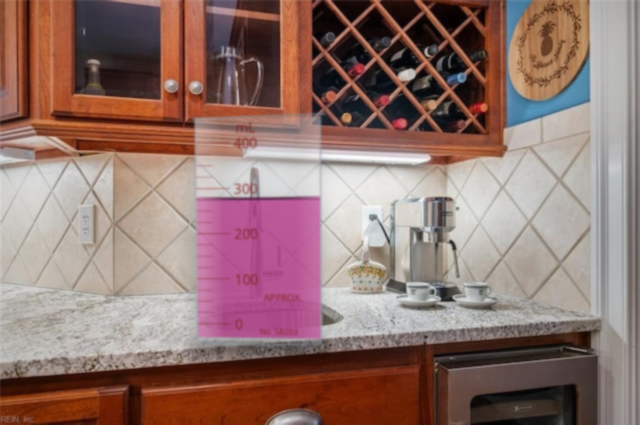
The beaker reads 275 mL
